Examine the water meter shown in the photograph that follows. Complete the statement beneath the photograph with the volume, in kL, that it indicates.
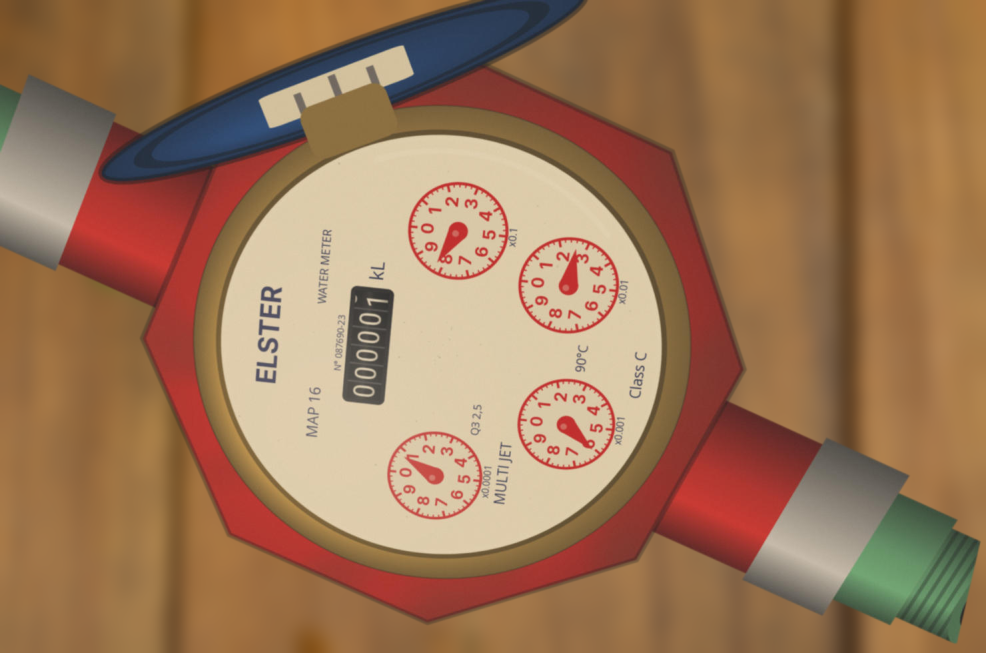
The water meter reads 0.8260 kL
